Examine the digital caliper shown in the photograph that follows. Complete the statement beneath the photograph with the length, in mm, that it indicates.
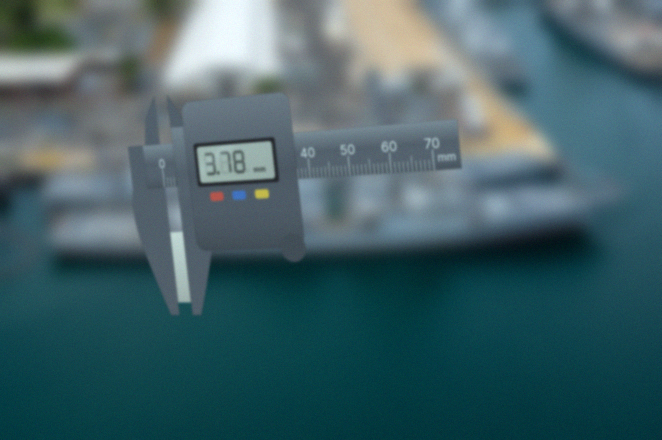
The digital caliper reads 3.78 mm
